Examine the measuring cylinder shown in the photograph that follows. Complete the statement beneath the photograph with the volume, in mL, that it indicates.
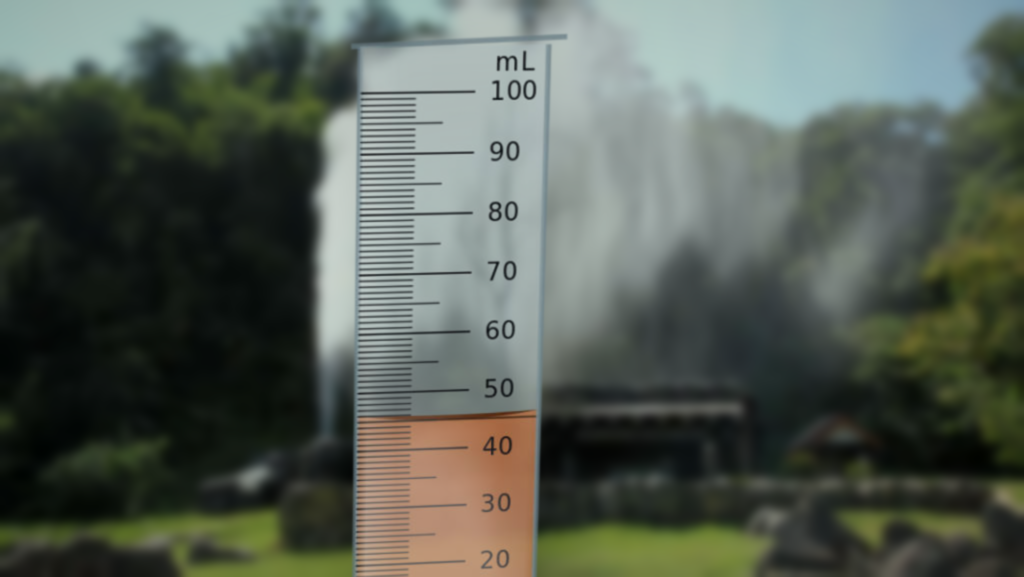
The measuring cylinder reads 45 mL
